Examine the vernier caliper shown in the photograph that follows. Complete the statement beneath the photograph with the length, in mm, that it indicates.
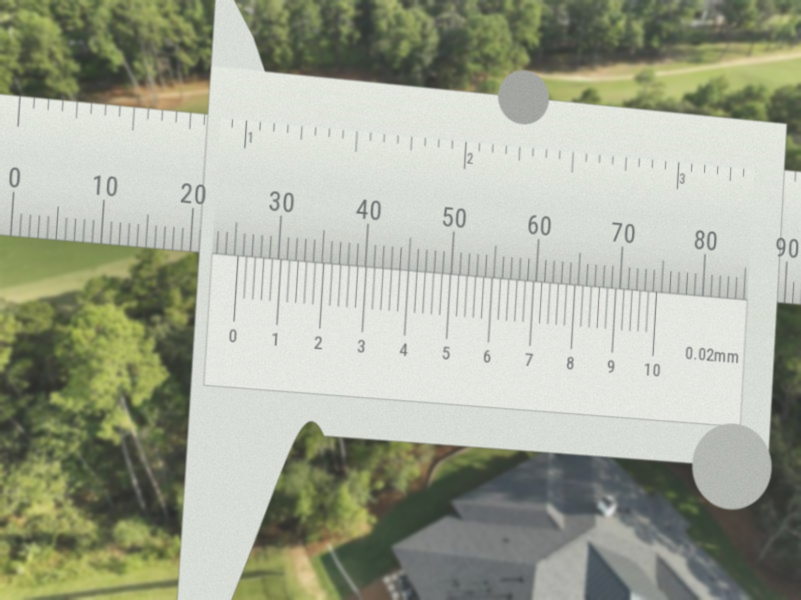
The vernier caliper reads 25.4 mm
